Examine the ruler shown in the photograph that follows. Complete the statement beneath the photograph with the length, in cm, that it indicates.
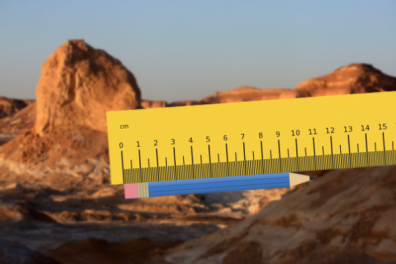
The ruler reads 11 cm
